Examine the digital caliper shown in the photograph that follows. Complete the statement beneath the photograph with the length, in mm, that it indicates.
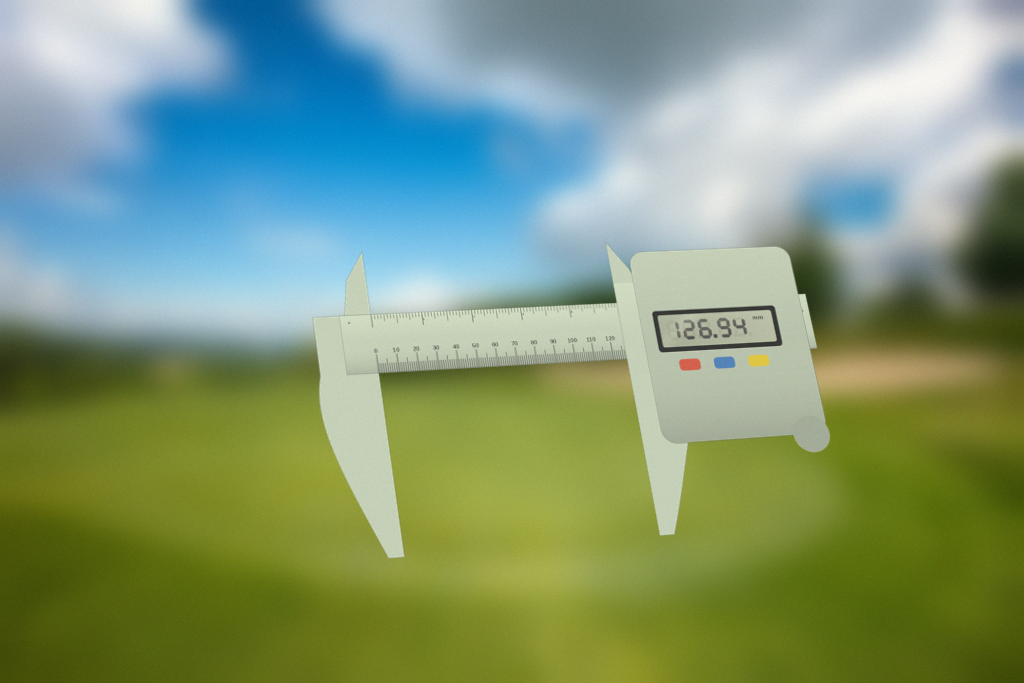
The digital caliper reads 126.94 mm
